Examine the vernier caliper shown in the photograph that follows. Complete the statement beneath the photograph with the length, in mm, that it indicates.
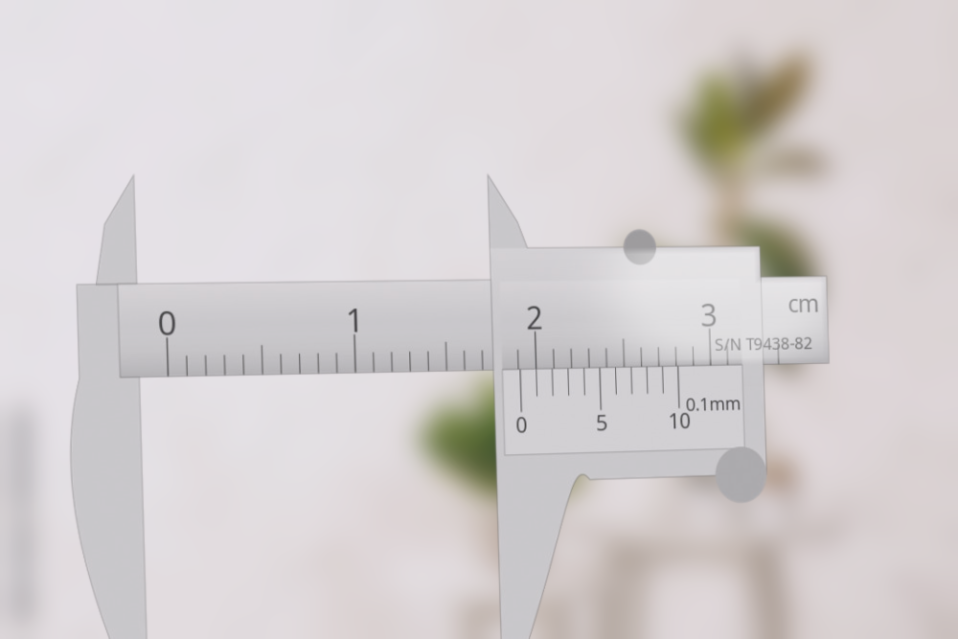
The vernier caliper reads 19.1 mm
